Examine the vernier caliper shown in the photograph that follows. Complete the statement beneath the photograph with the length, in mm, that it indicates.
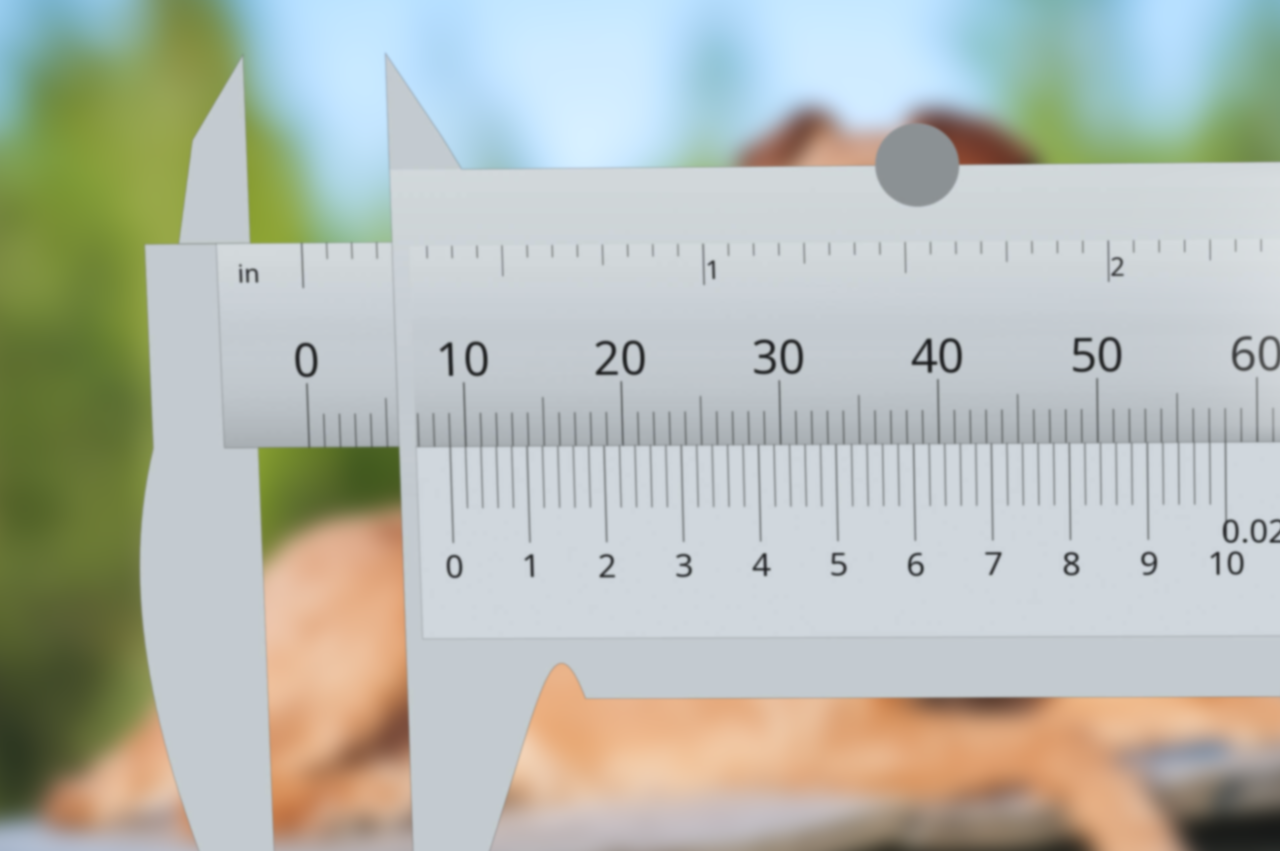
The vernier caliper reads 9.0 mm
